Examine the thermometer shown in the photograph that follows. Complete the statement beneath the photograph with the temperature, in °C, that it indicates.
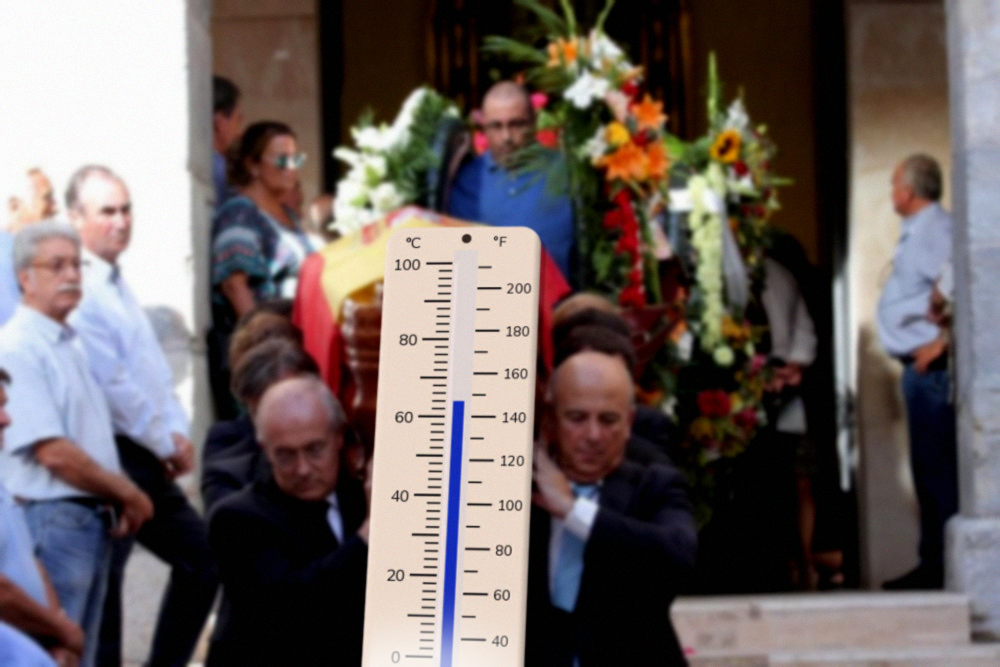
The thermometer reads 64 °C
